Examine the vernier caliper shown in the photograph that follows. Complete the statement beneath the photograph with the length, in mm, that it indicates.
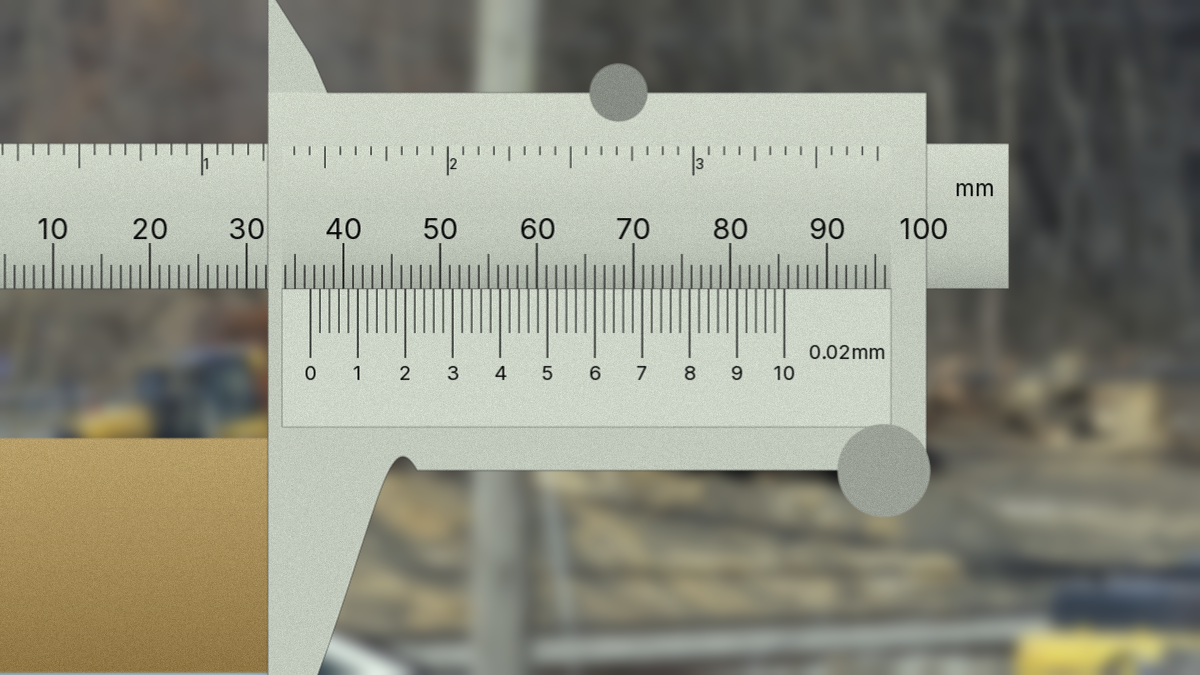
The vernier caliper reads 36.6 mm
